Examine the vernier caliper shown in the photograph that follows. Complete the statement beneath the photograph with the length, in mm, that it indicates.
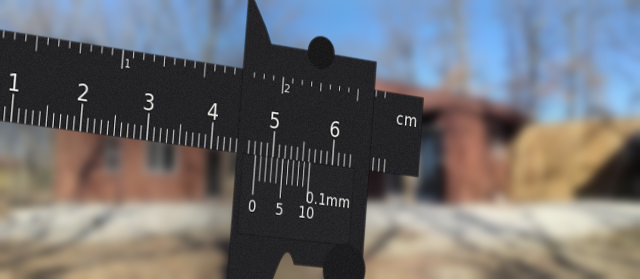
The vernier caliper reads 47.2 mm
